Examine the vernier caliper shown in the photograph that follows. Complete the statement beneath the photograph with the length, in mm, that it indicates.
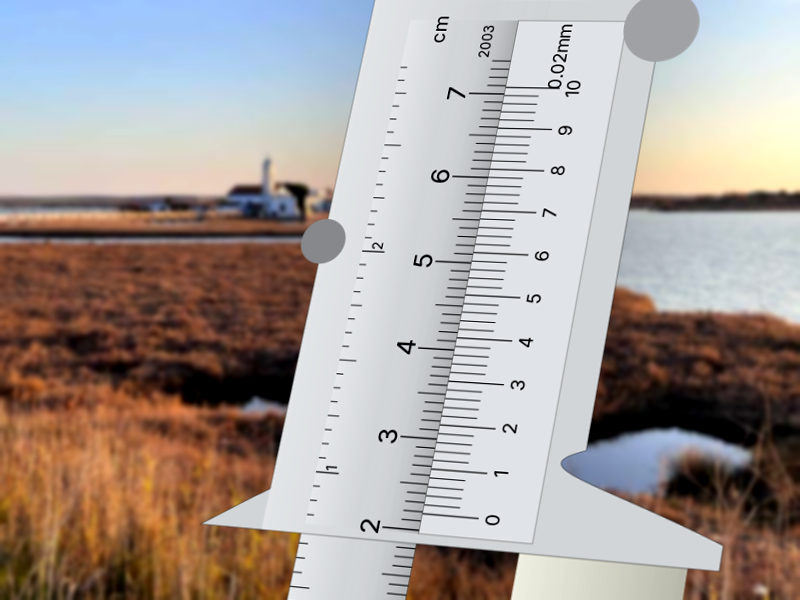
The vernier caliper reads 21.8 mm
